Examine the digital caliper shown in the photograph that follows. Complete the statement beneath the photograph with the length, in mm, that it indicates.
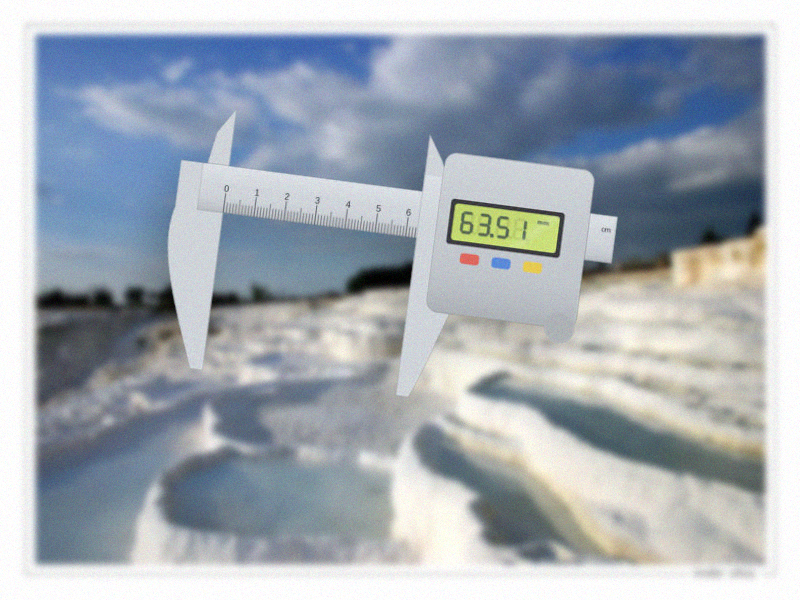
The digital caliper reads 63.51 mm
